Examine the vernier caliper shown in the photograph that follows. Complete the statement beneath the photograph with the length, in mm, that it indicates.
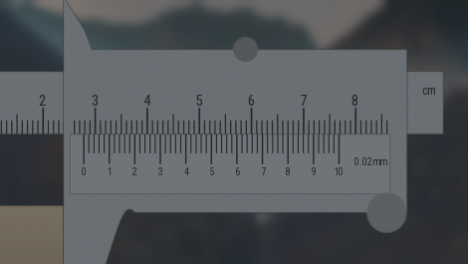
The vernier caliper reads 27.8 mm
